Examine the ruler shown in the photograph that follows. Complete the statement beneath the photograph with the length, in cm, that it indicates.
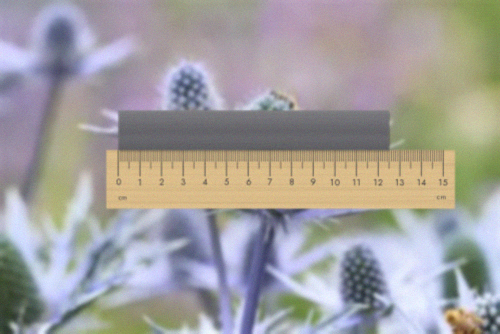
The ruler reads 12.5 cm
